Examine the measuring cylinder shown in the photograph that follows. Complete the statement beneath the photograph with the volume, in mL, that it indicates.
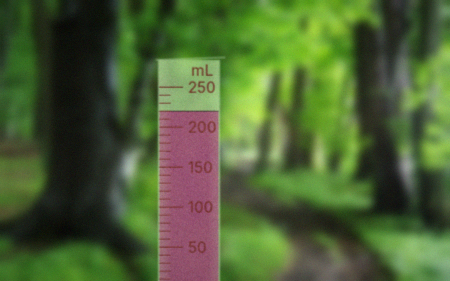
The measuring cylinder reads 220 mL
